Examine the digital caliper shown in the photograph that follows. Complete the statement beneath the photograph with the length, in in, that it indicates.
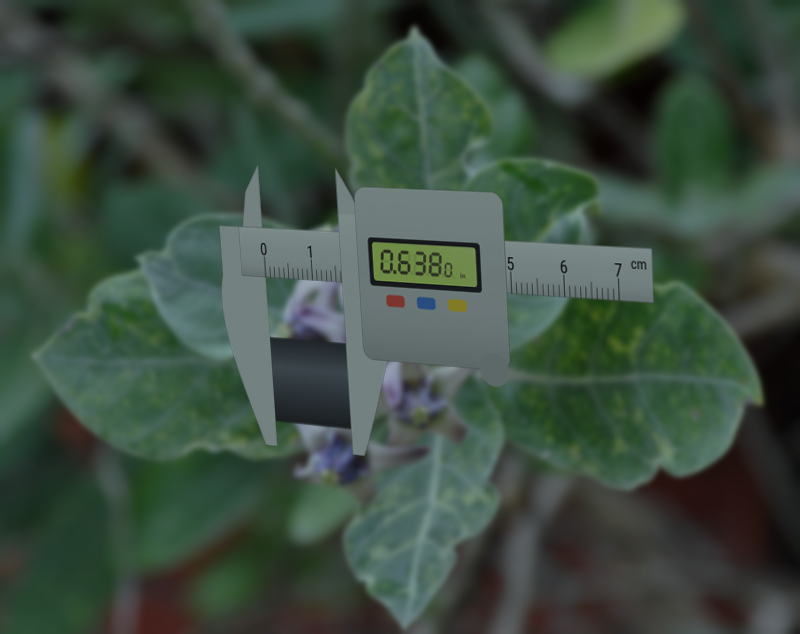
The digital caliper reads 0.6380 in
